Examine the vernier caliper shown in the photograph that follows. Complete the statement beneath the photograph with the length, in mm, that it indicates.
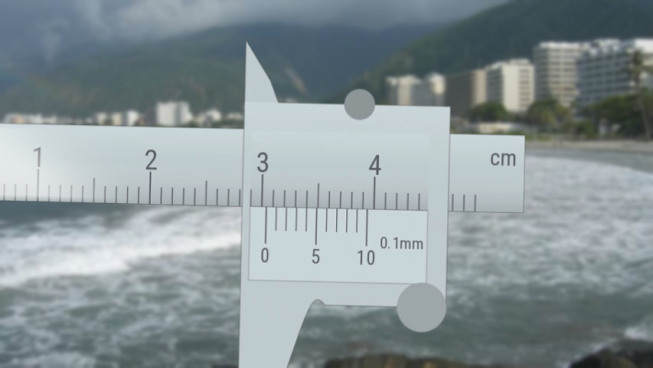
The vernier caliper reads 30.4 mm
